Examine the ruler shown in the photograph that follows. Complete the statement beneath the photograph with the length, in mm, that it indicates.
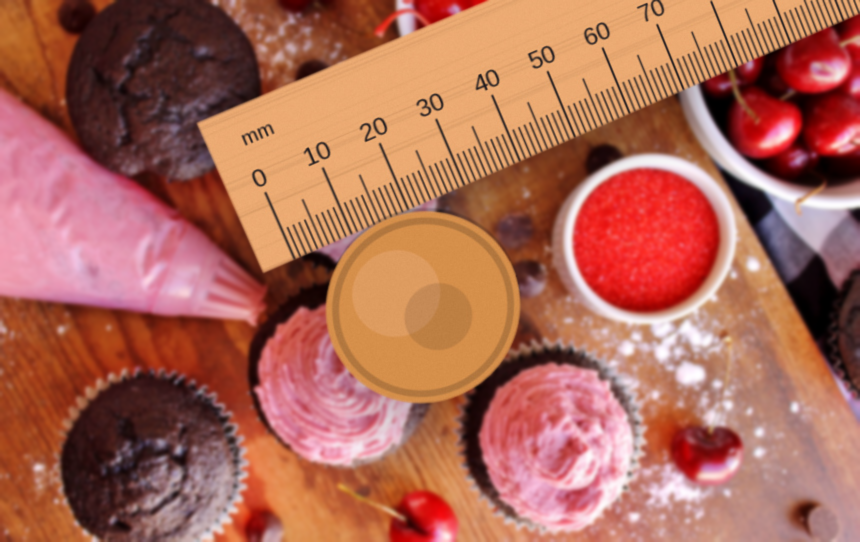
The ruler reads 32 mm
